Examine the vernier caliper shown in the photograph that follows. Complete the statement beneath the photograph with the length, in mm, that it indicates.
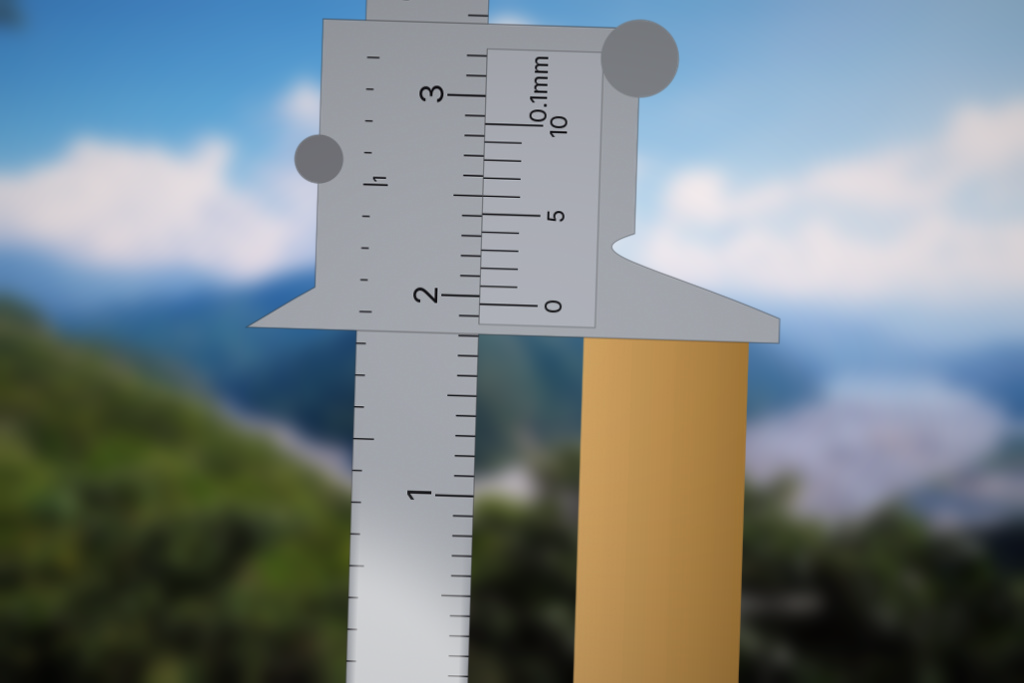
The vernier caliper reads 19.6 mm
